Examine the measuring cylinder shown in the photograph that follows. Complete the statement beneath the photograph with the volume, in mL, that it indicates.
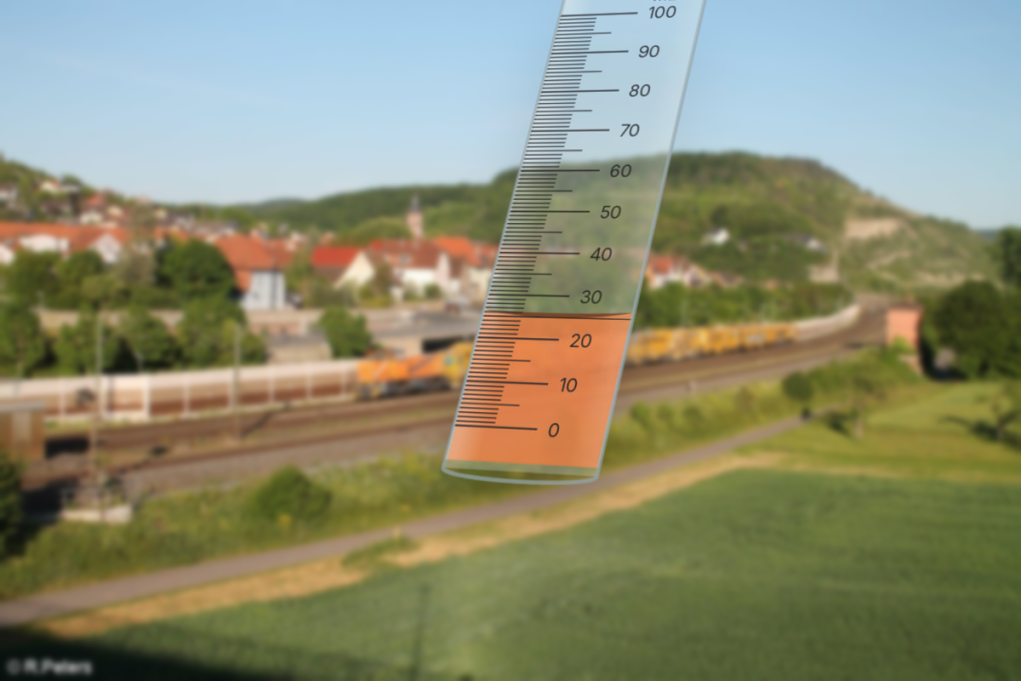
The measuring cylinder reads 25 mL
